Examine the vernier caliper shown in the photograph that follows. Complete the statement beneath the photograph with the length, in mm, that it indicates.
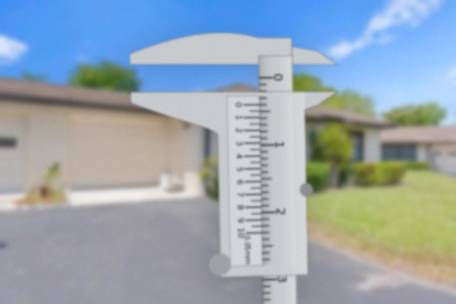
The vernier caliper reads 4.0 mm
